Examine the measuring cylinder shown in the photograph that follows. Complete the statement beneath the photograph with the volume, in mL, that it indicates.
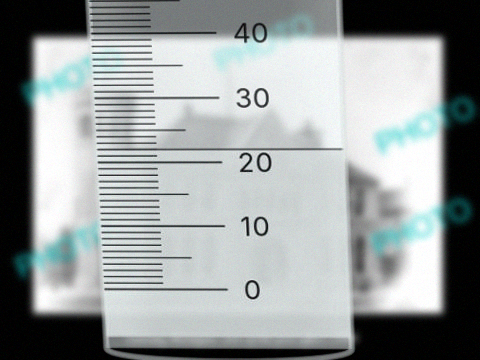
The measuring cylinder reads 22 mL
